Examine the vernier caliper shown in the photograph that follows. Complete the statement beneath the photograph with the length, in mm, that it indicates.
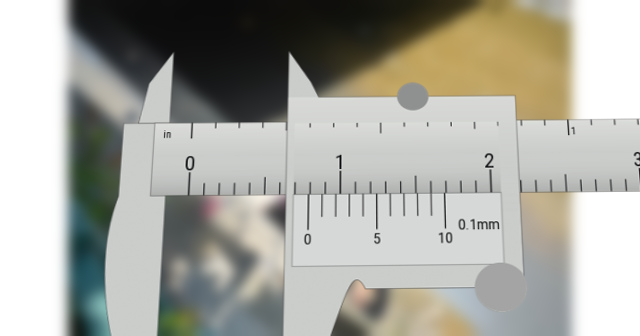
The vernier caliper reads 7.9 mm
